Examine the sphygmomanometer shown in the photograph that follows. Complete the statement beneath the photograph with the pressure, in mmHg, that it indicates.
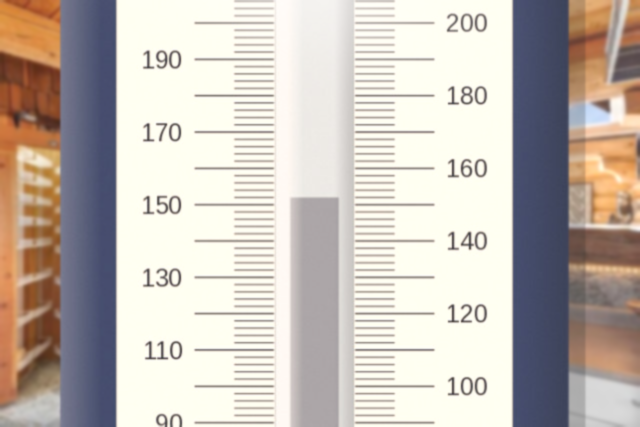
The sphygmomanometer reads 152 mmHg
